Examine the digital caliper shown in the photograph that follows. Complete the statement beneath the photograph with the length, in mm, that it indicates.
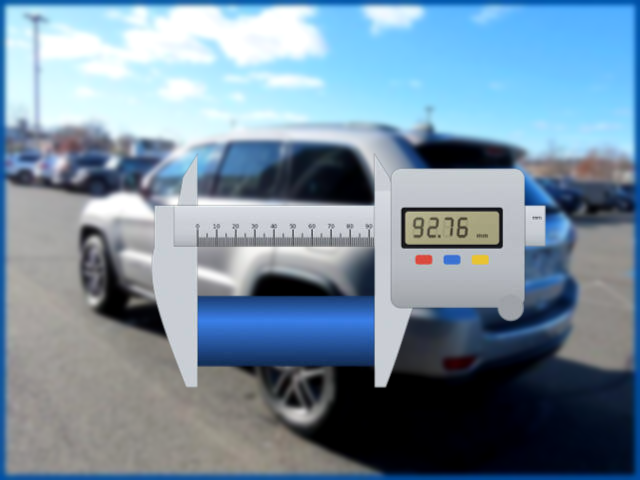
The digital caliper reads 92.76 mm
